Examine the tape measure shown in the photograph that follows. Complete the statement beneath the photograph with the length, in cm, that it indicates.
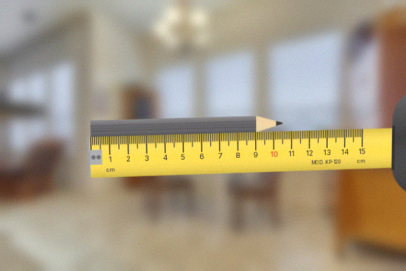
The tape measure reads 10.5 cm
